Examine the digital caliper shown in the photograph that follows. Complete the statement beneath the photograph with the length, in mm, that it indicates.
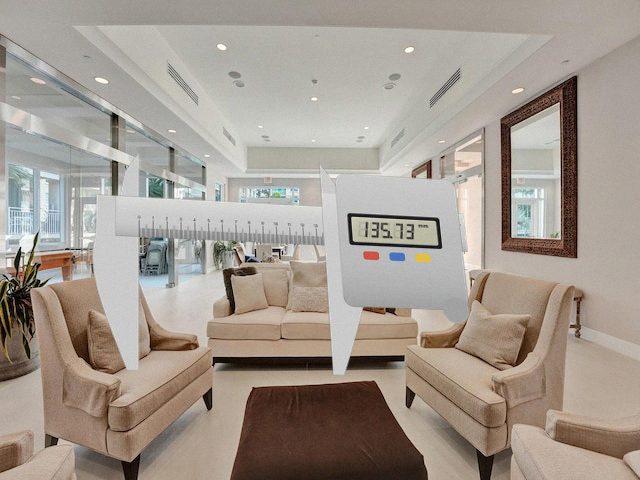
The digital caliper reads 135.73 mm
